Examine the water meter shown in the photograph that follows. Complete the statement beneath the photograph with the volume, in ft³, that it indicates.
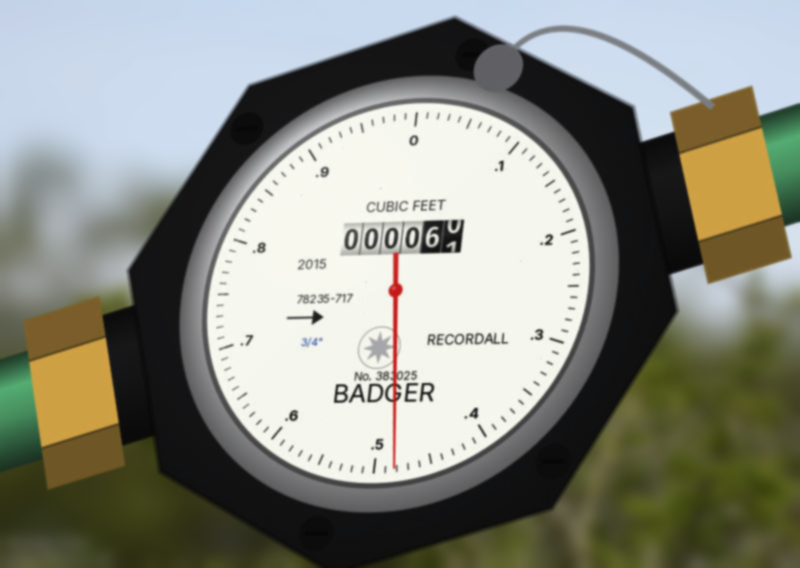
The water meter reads 60.48 ft³
